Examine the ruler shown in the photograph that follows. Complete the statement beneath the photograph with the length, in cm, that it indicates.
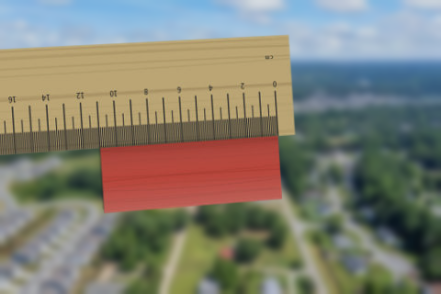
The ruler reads 11 cm
